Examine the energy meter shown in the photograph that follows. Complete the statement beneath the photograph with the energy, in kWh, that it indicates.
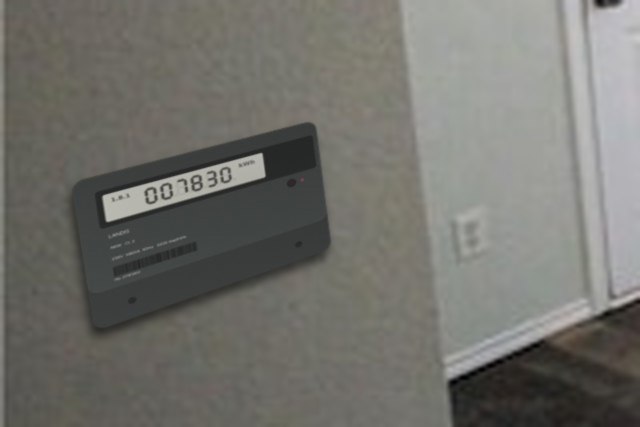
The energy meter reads 7830 kWh
